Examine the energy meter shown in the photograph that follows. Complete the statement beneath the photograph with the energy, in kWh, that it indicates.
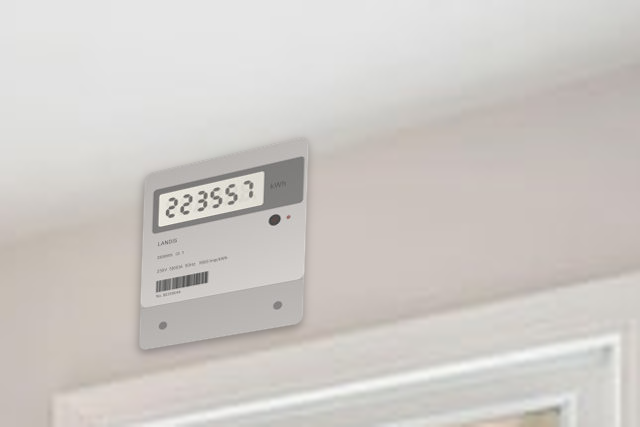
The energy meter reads 223557 kWh
